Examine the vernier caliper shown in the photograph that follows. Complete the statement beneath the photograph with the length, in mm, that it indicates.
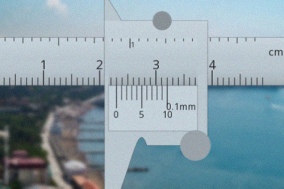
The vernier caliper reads 23.0 mm
